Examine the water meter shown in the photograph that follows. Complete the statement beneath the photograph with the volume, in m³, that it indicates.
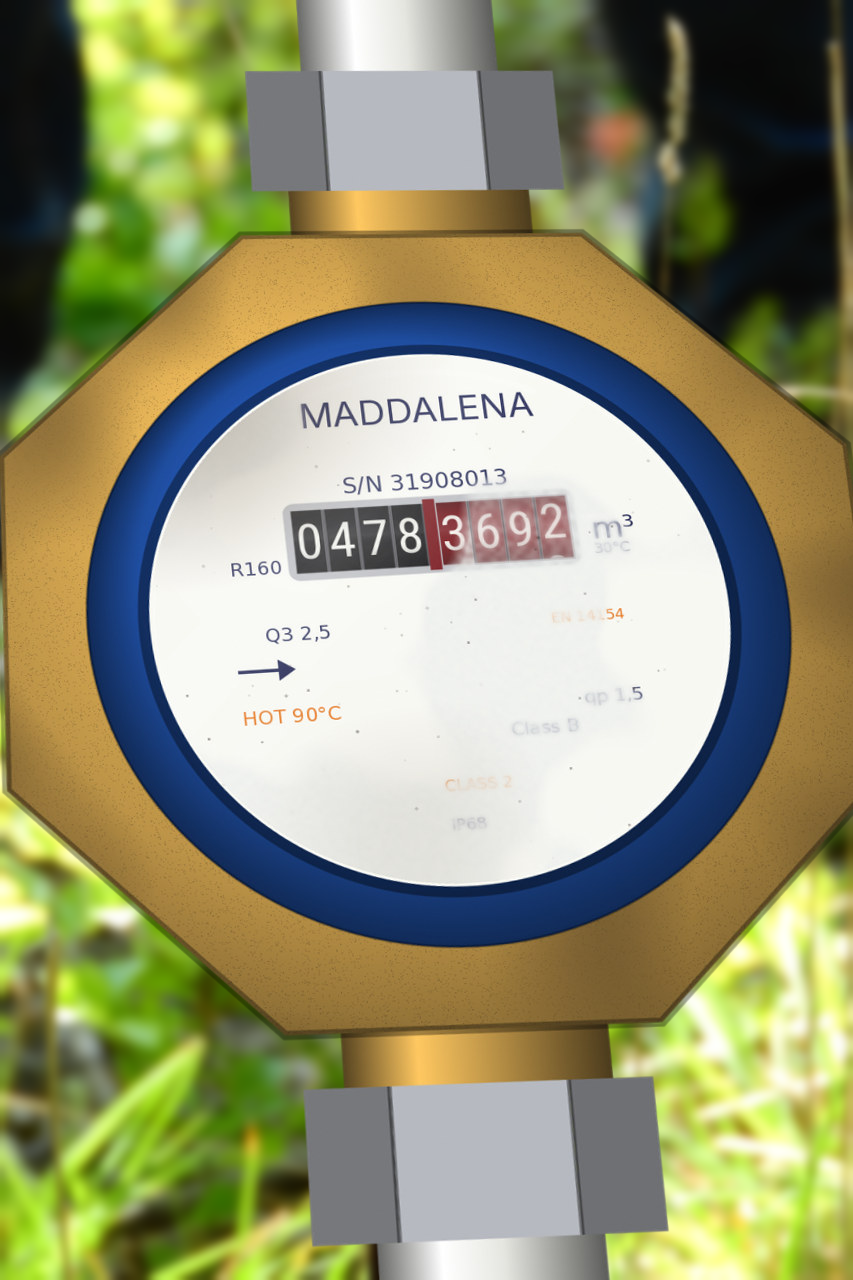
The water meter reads 478.3692 m³
